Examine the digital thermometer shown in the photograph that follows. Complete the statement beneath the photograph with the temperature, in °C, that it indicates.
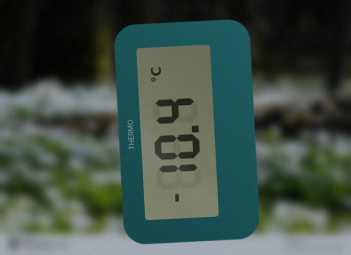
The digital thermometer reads -10.4 °C
